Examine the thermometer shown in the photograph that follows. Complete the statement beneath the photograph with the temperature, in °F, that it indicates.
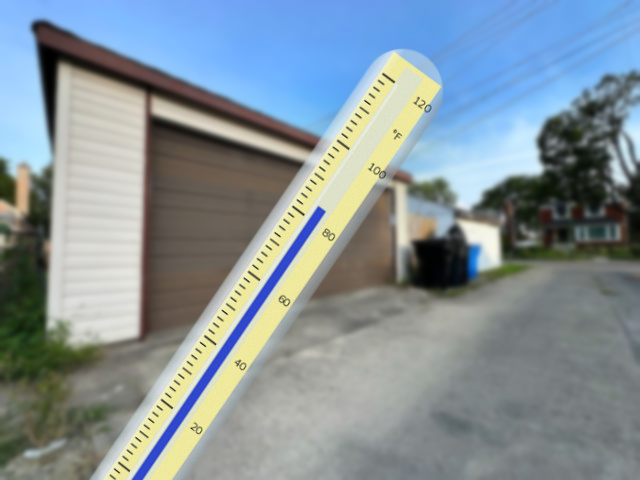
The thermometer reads 84 °F
